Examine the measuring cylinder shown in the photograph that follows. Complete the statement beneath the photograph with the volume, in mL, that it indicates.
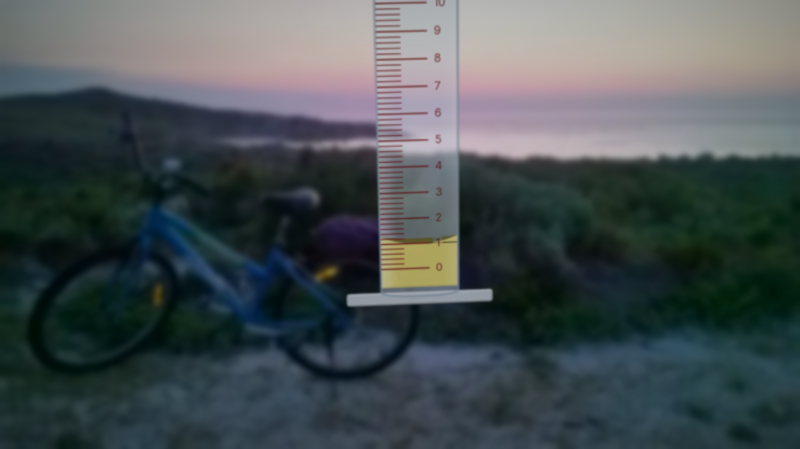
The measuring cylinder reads 1 mL
